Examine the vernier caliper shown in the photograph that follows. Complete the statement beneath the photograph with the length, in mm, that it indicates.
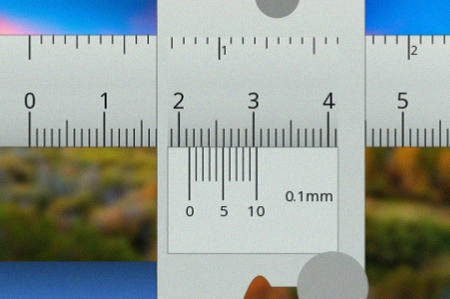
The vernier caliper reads 21.4 mm
